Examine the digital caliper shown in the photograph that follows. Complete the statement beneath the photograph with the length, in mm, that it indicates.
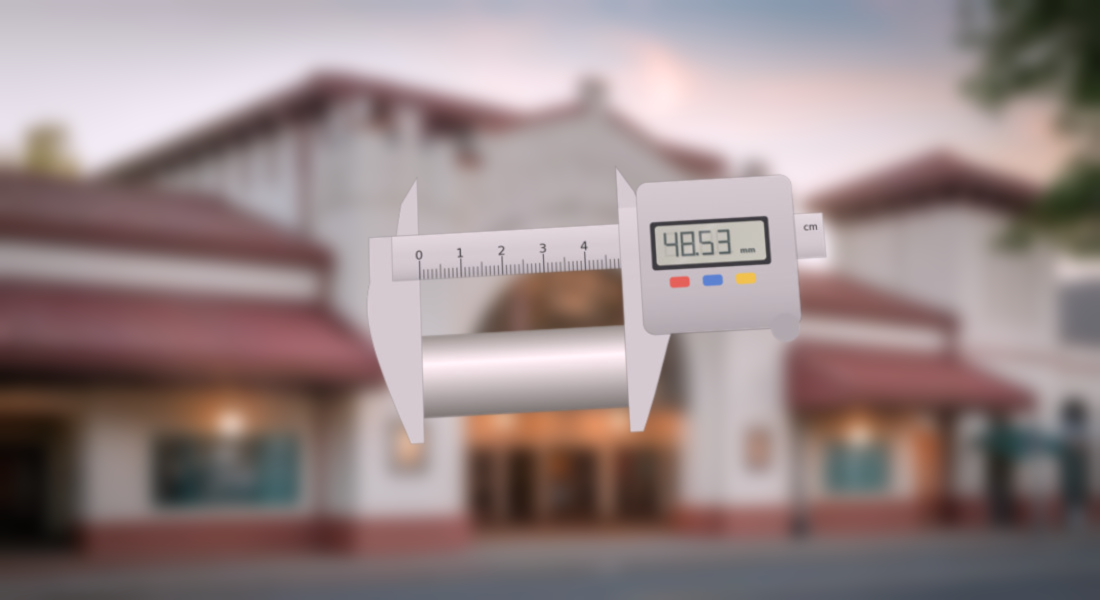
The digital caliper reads 48.53 mm
